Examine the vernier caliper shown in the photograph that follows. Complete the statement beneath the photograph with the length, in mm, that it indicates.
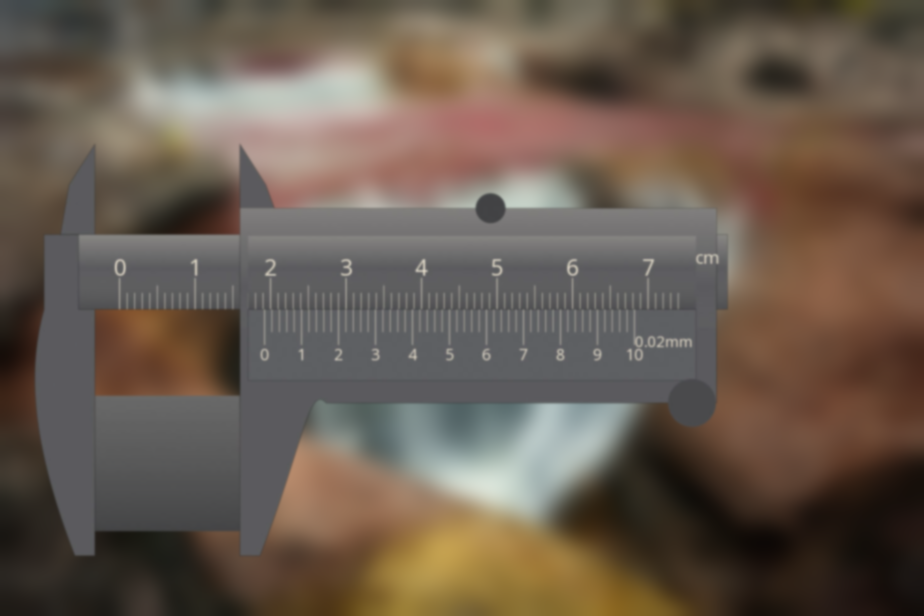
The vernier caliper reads 19.2 mm
